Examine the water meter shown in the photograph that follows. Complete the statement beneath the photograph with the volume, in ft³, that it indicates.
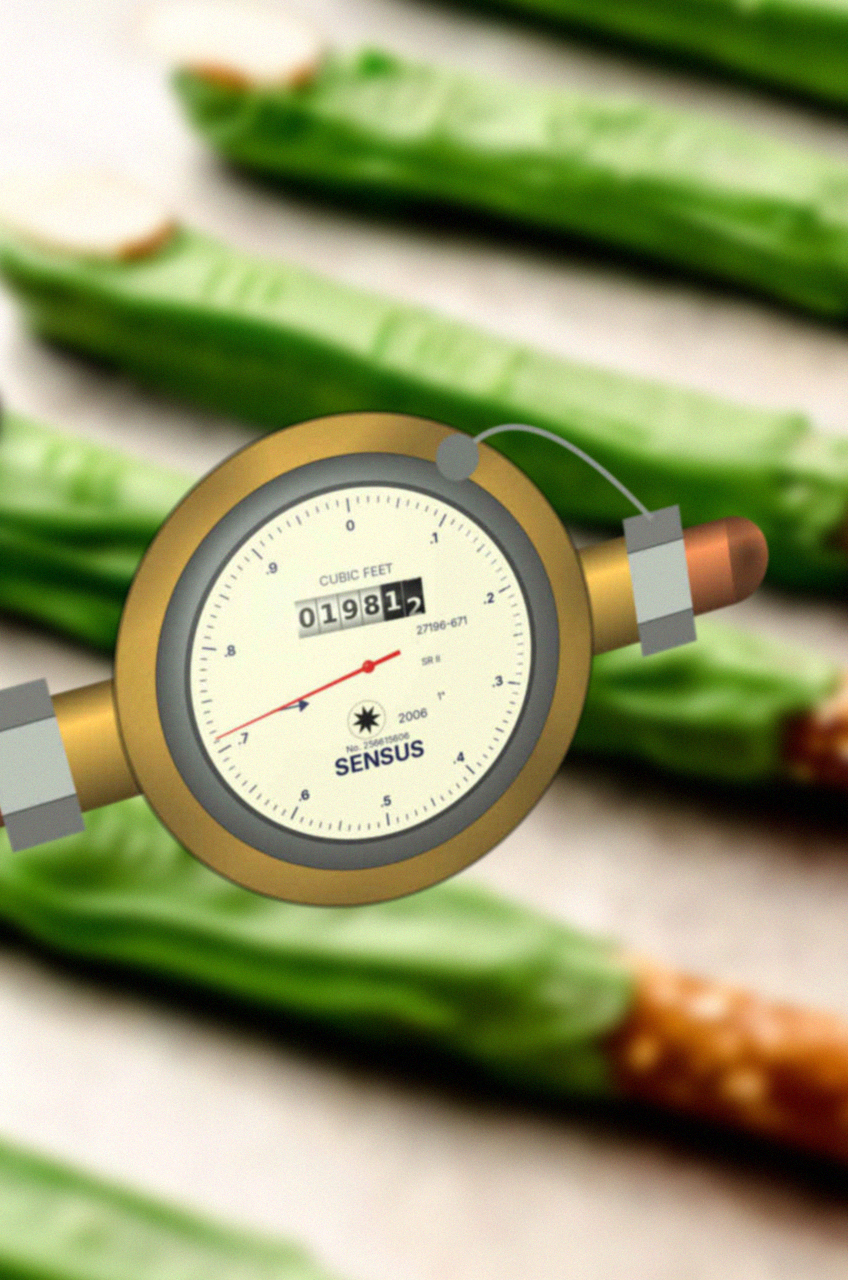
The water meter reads 19811.71 ft³
